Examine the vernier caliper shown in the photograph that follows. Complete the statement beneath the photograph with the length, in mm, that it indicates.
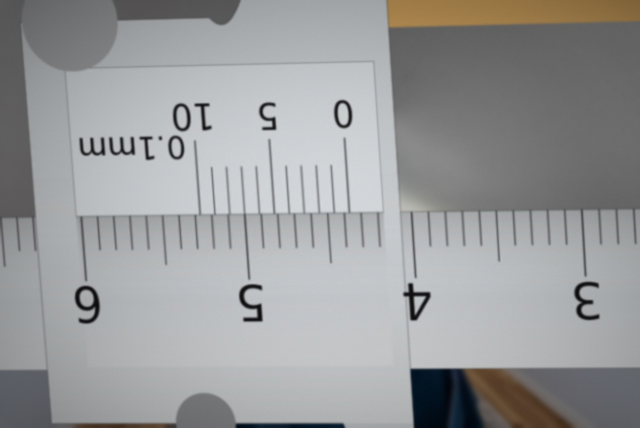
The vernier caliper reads 43.7 mm
